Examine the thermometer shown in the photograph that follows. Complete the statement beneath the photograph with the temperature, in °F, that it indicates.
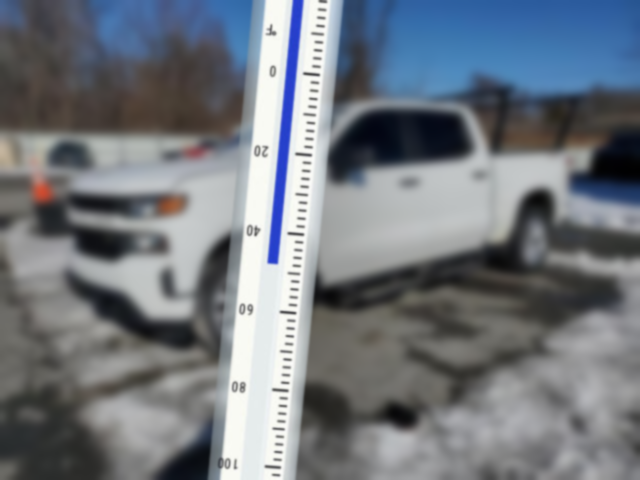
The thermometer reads 48 °F
